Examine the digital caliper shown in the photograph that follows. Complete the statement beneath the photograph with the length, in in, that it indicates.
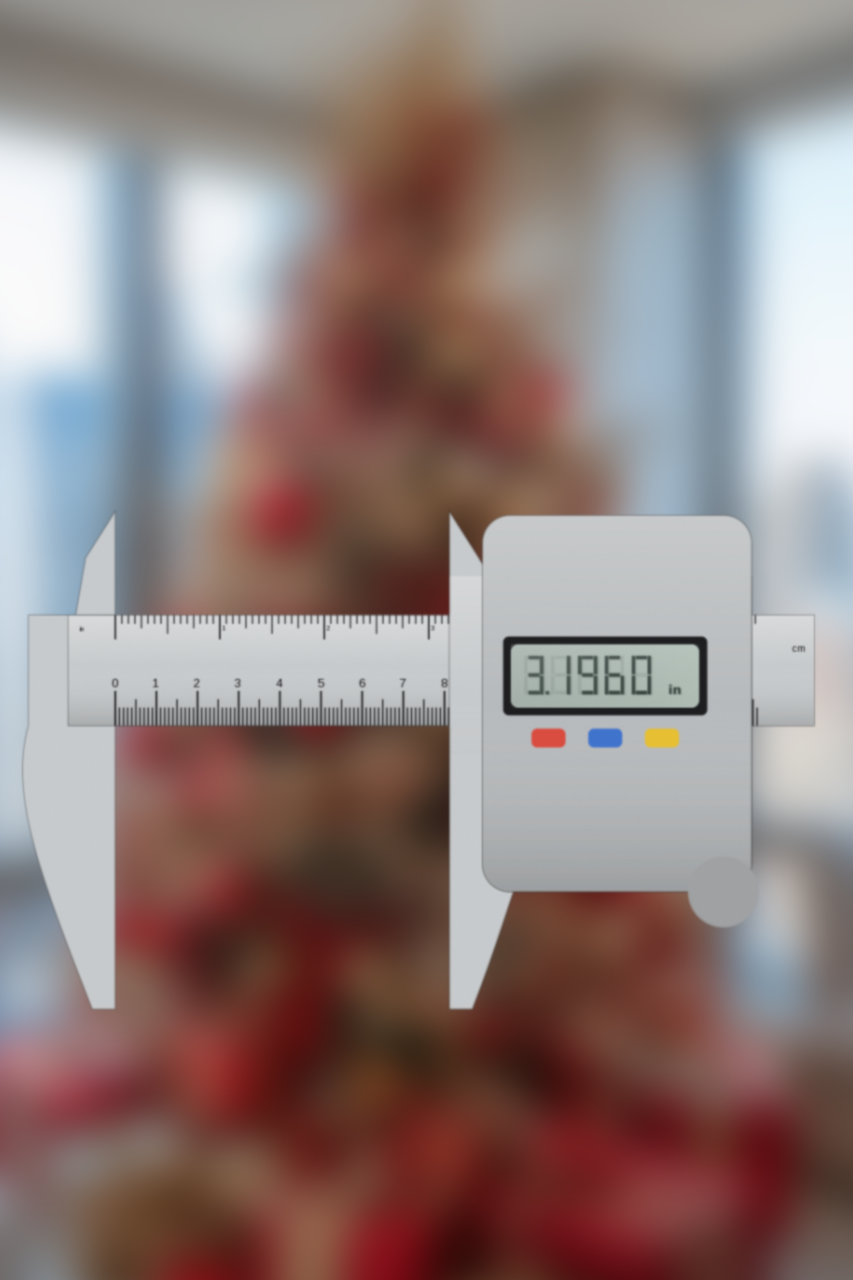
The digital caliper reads 3.1960 in
